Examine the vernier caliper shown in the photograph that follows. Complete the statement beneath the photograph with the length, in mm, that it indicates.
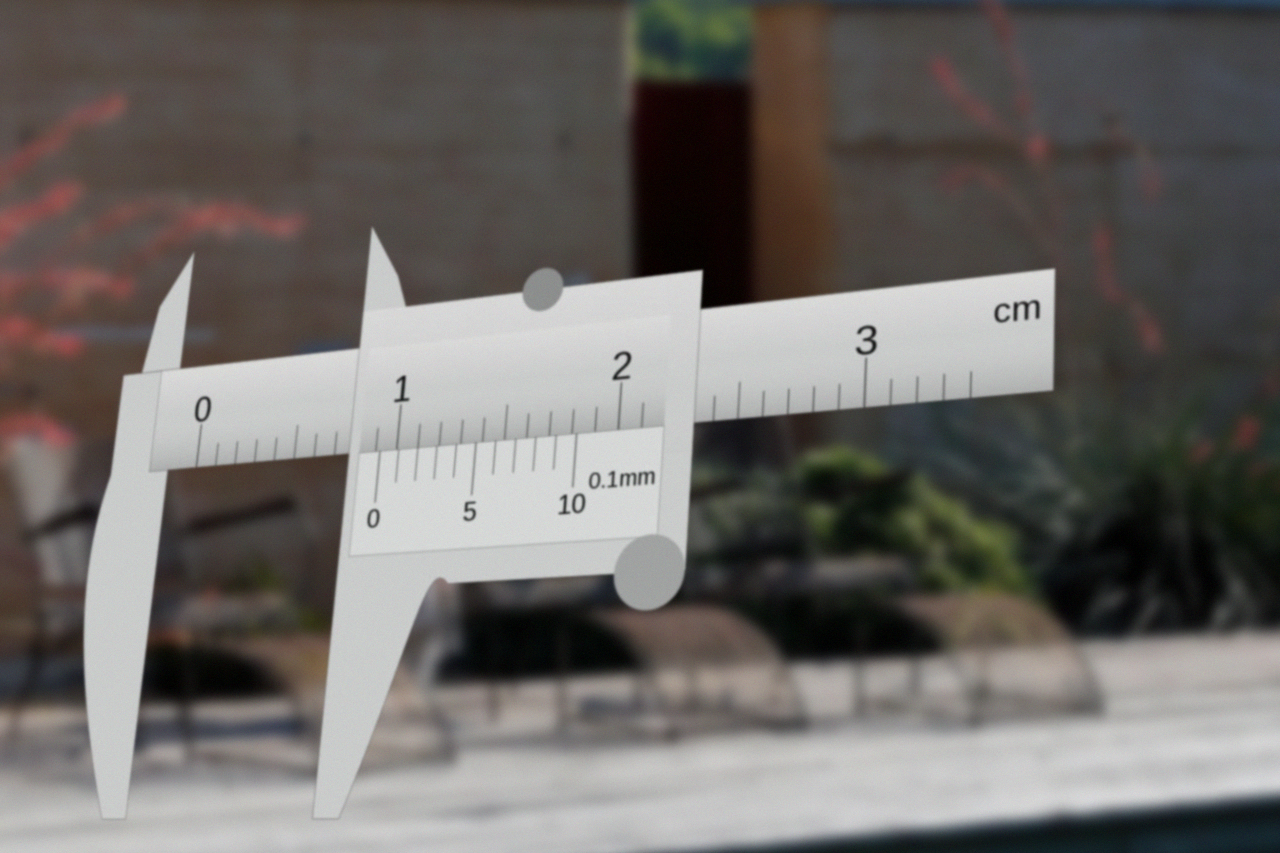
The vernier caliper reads 9.2 mm
